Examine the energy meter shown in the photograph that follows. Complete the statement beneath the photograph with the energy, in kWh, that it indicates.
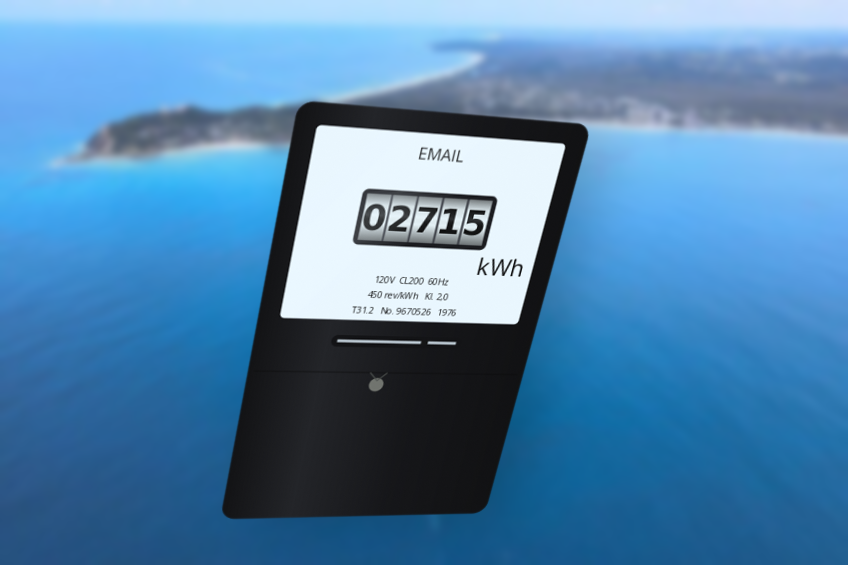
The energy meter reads 2715 kWh
